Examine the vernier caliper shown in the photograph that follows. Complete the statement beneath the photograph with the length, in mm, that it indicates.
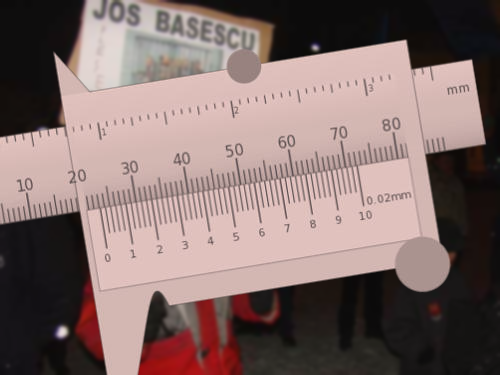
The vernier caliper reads 23.2 mm
